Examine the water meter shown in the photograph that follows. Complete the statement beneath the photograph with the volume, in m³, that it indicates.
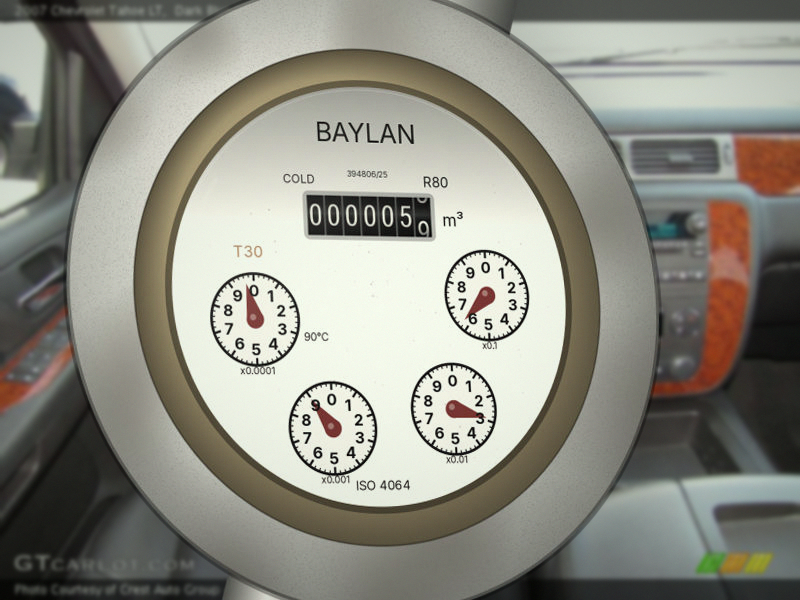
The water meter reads 58.6289 m³
